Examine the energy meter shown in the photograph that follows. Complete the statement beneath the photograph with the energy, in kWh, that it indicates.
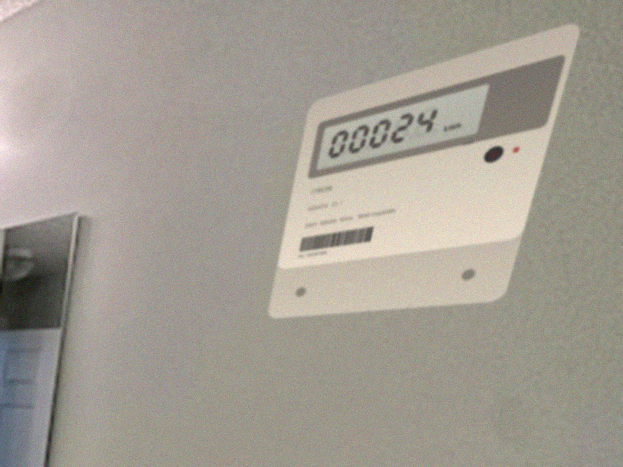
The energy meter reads 24 kWh
